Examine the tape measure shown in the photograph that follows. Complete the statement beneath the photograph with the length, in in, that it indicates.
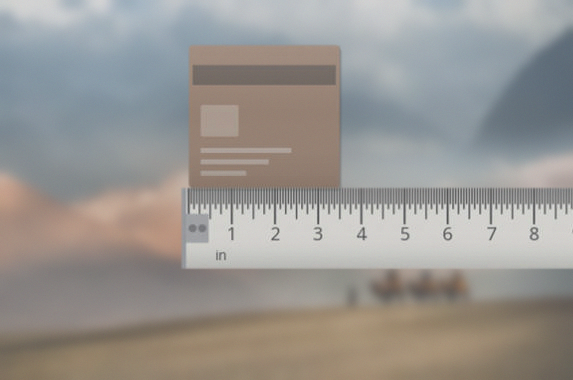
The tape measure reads 3.5 in
